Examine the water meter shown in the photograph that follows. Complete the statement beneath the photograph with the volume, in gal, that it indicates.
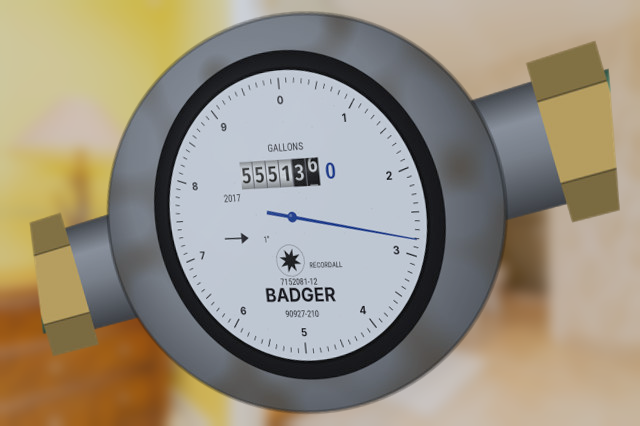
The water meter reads 5551362.8 gal
